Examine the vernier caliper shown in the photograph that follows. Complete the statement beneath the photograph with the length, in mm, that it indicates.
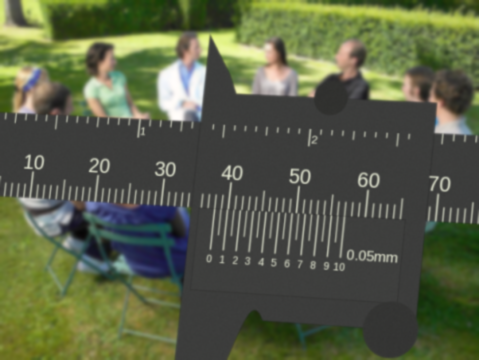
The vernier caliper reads 38.0 mm
